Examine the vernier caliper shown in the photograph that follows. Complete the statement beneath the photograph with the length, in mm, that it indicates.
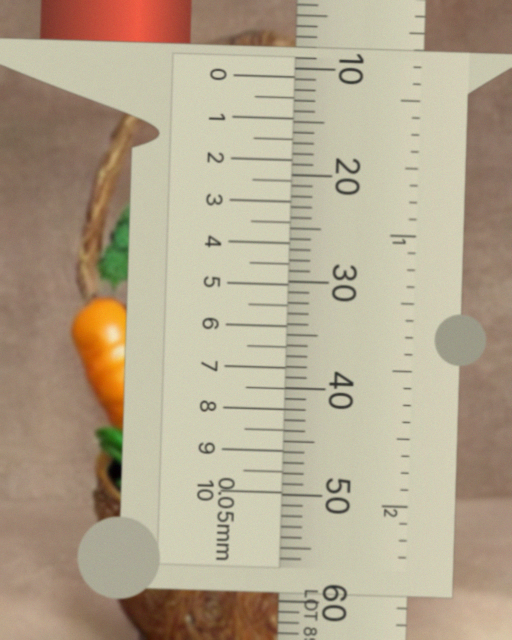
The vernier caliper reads 10.8 mm
